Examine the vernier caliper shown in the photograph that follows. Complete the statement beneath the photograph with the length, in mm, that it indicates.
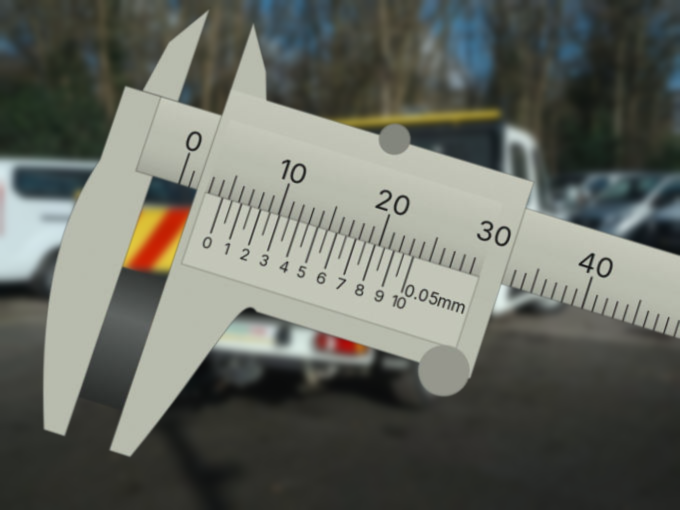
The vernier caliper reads 4.4 mm
